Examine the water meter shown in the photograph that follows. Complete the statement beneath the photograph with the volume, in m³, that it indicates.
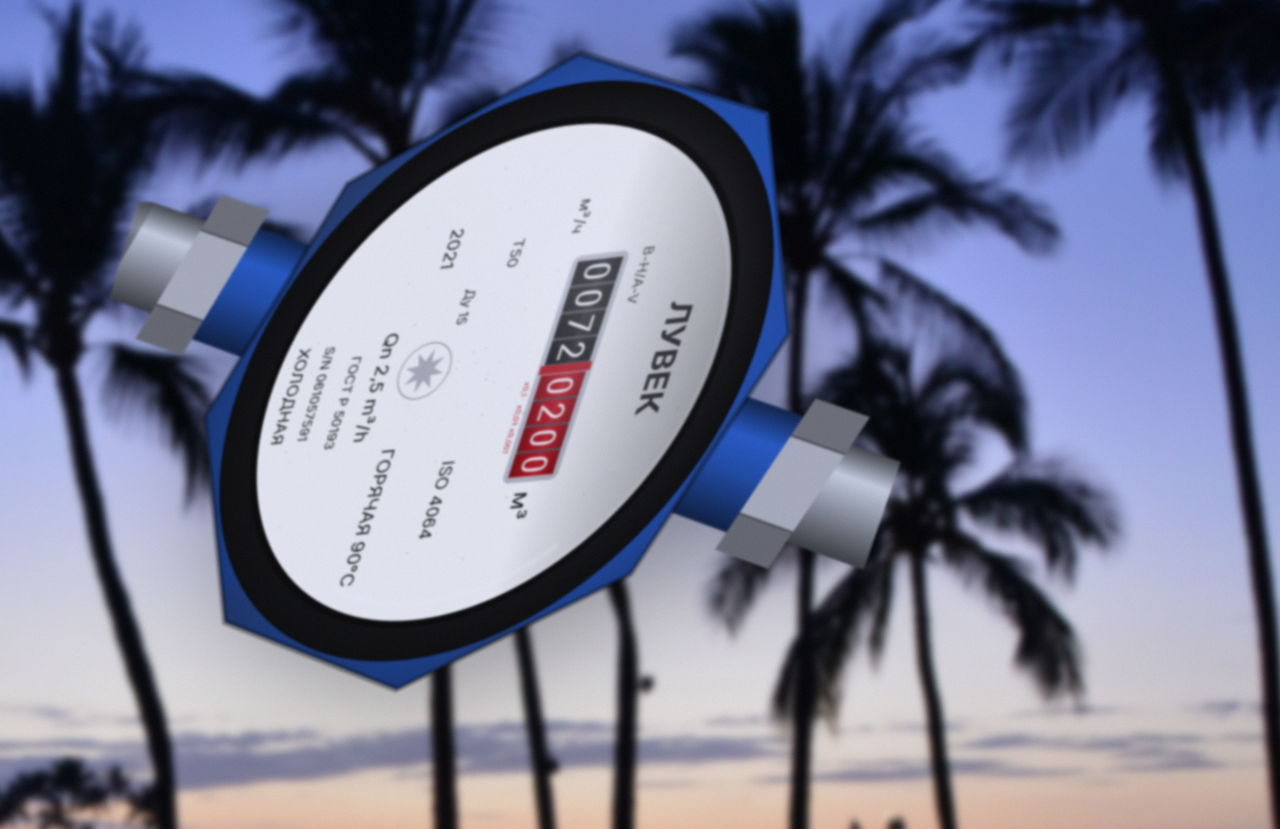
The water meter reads 72.0200 m³
